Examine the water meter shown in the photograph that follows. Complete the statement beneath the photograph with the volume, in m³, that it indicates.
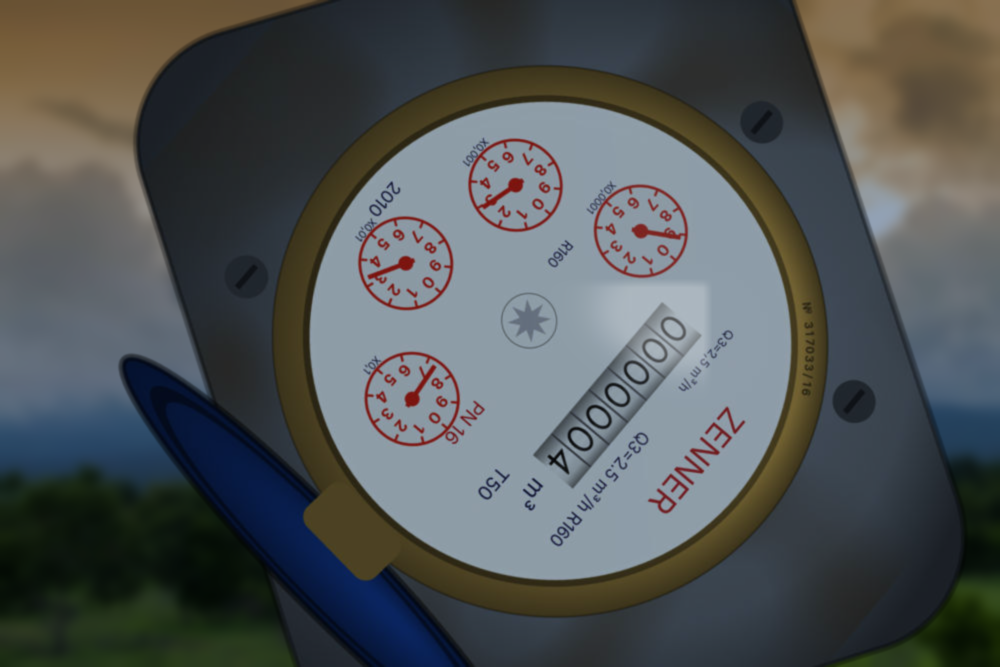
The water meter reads 4.7329 m³
